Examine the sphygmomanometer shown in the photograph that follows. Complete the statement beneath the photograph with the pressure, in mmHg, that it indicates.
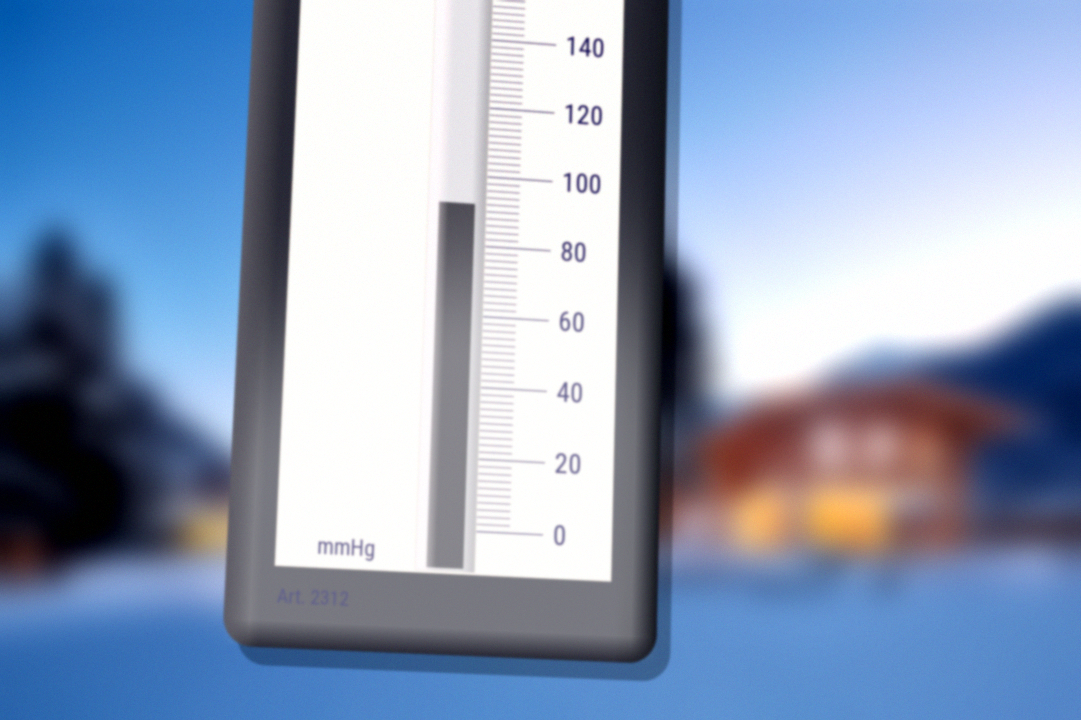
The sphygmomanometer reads 92 mmHg
